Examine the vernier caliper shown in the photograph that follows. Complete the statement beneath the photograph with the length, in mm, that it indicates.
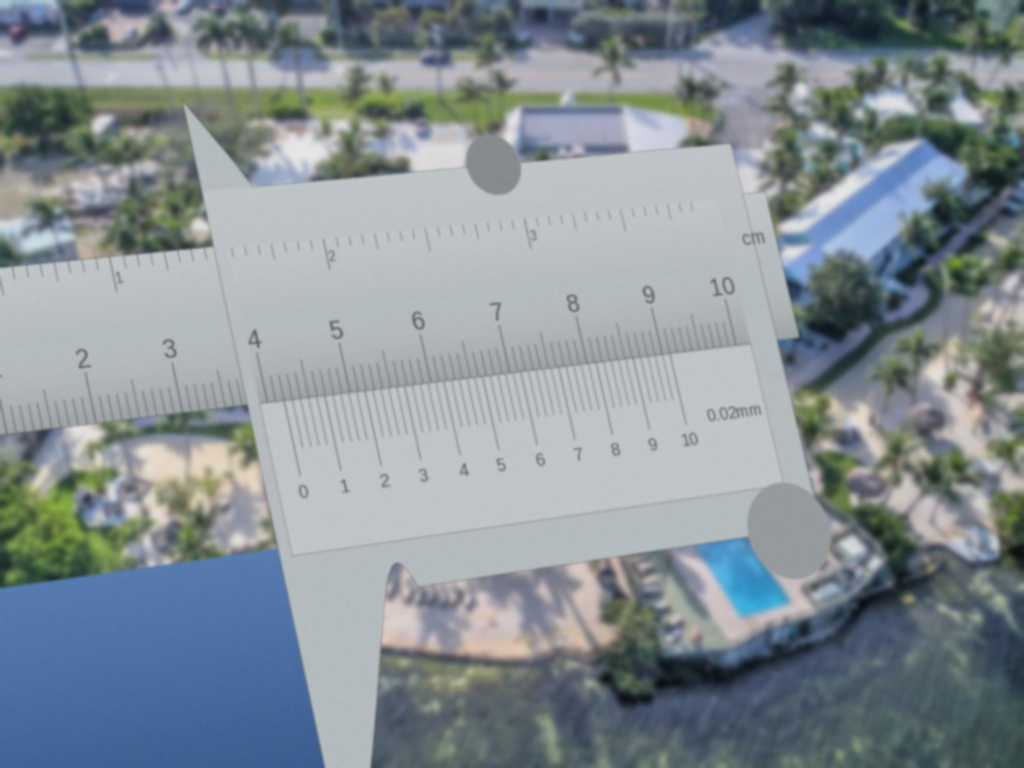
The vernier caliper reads 42.0 mm
